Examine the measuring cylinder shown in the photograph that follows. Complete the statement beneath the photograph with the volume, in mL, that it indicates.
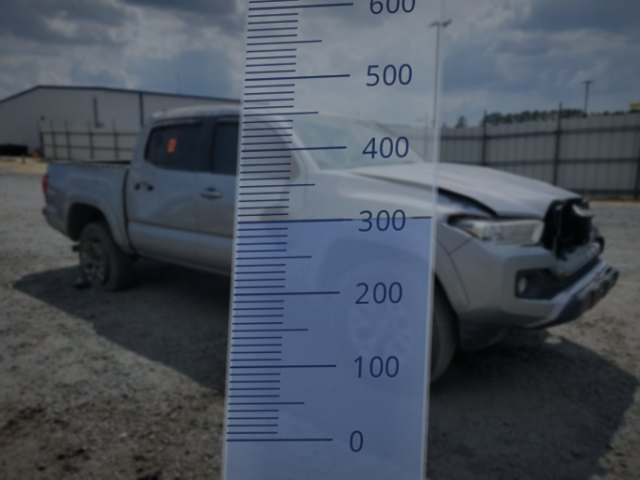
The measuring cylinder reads 300 mL
